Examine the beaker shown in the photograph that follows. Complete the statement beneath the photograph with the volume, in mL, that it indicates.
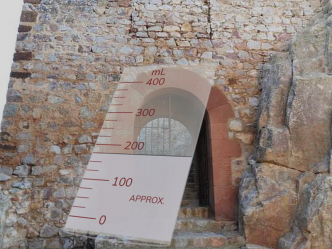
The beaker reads 175 mL
